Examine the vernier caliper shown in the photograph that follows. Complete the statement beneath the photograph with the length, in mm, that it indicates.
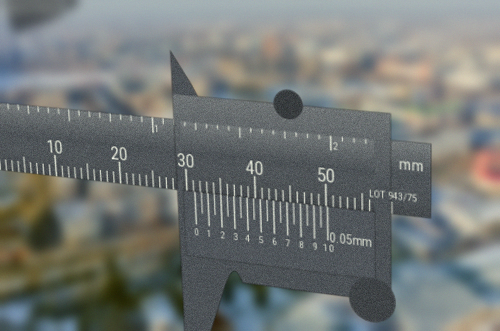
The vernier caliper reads 31.2 mm
